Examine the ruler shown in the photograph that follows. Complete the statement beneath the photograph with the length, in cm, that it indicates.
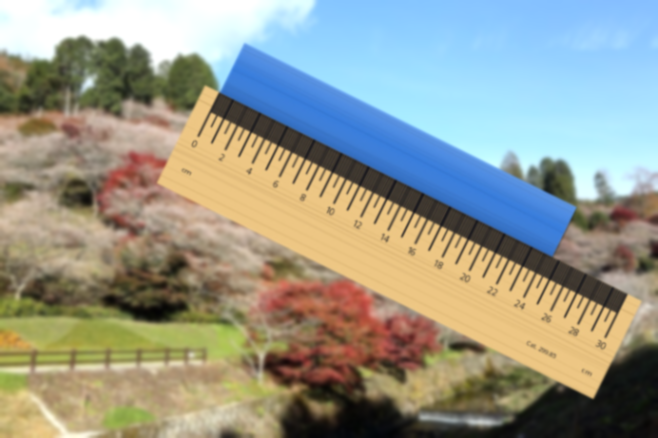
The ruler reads 24.5 cm
